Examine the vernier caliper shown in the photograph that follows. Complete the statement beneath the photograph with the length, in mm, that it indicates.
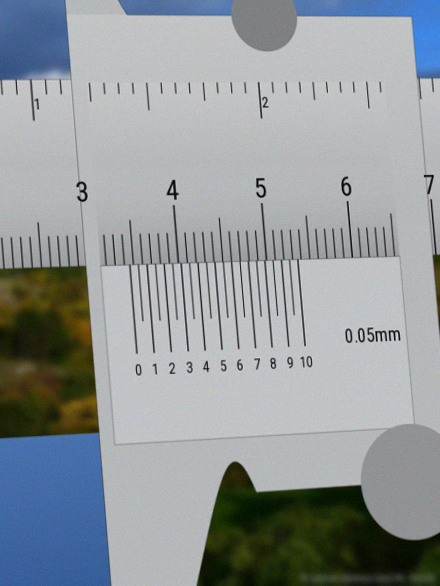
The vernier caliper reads 34.6 mm
